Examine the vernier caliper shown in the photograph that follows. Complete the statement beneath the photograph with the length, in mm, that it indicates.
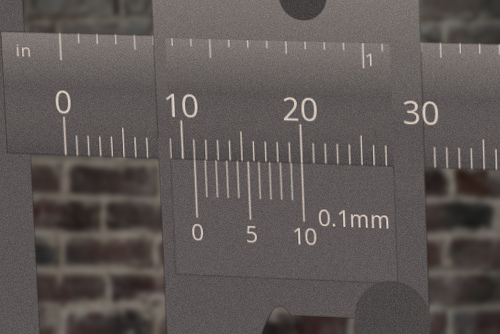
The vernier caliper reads 11.0 mm
